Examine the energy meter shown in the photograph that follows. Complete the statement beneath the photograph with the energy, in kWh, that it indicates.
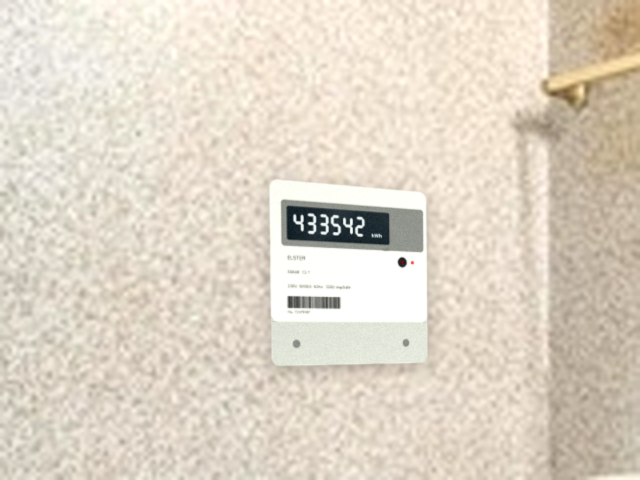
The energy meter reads 433542 kWh
